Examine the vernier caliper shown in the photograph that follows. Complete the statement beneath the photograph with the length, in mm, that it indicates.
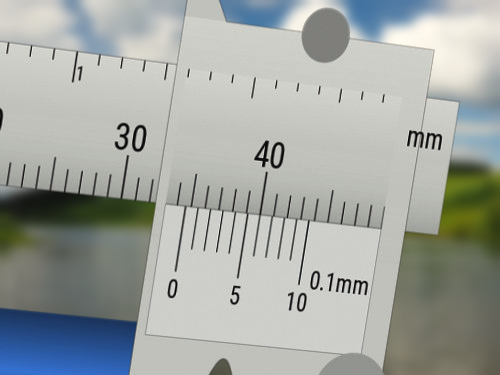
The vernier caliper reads 34.6 mm
